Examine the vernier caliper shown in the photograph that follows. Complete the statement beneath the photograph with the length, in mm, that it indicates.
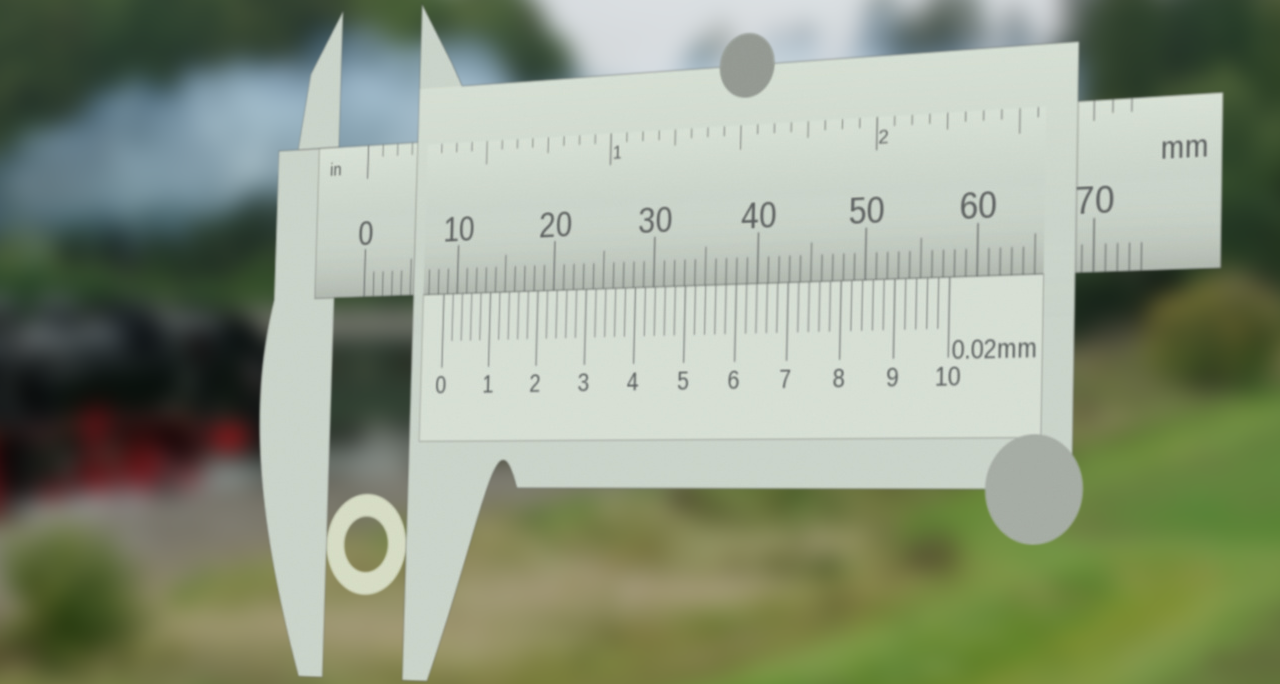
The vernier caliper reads 8.6 mm
